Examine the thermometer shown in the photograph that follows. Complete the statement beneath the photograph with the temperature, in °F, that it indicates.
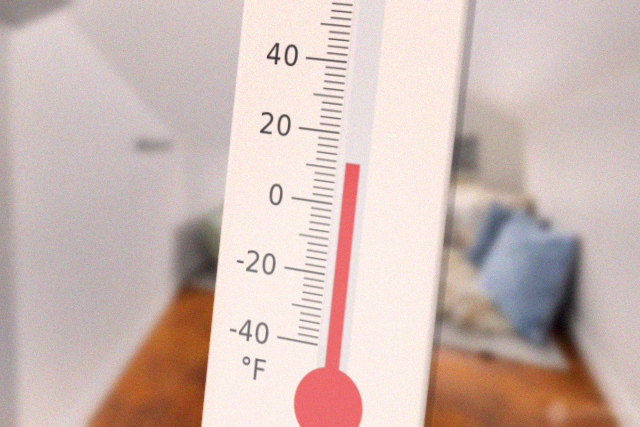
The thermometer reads 12 °F
